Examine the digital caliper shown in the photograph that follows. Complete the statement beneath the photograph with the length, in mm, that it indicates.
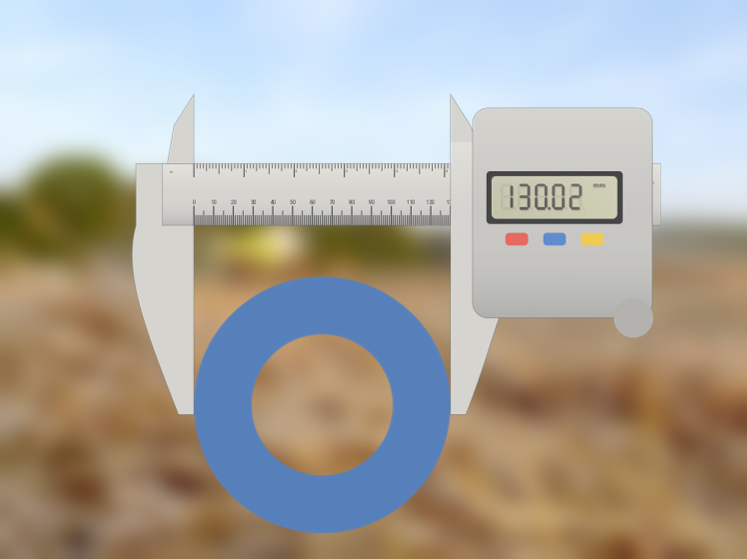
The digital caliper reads 130.02 mm
